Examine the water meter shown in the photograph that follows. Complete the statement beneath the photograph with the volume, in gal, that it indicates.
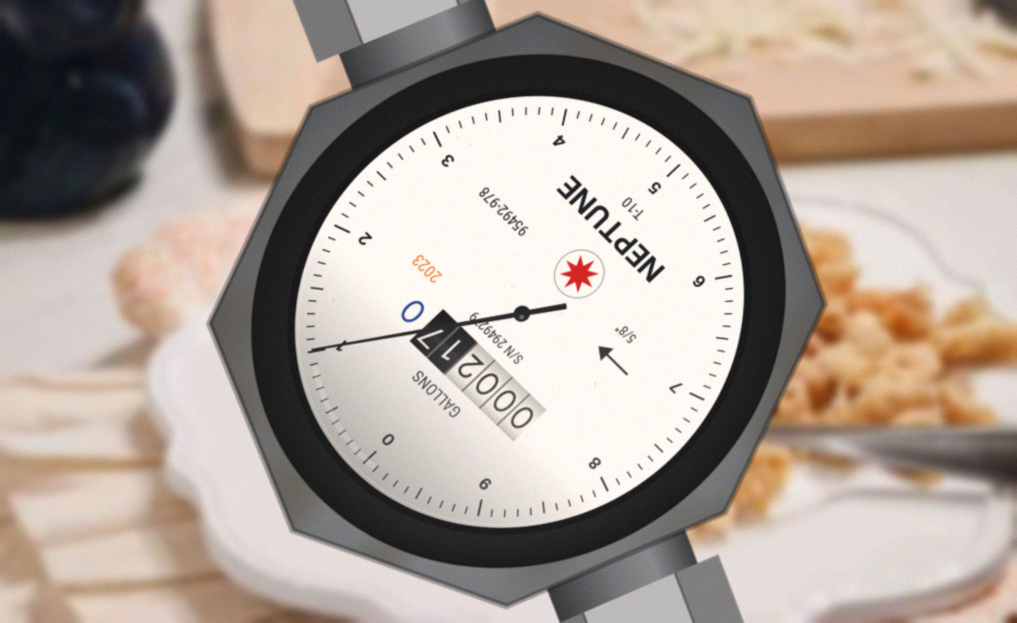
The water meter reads 2171.0 gal
